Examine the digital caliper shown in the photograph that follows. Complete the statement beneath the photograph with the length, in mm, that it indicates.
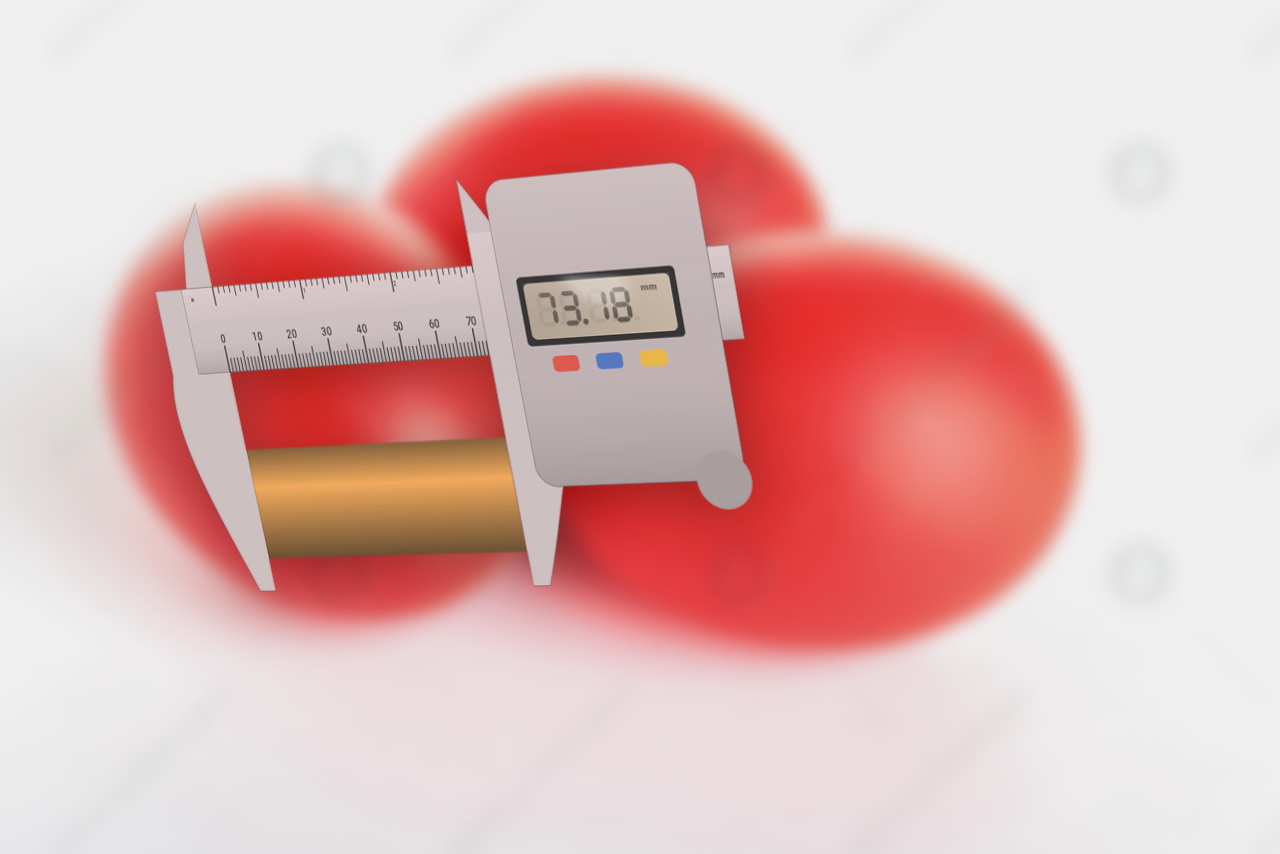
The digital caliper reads 73.18 mm
